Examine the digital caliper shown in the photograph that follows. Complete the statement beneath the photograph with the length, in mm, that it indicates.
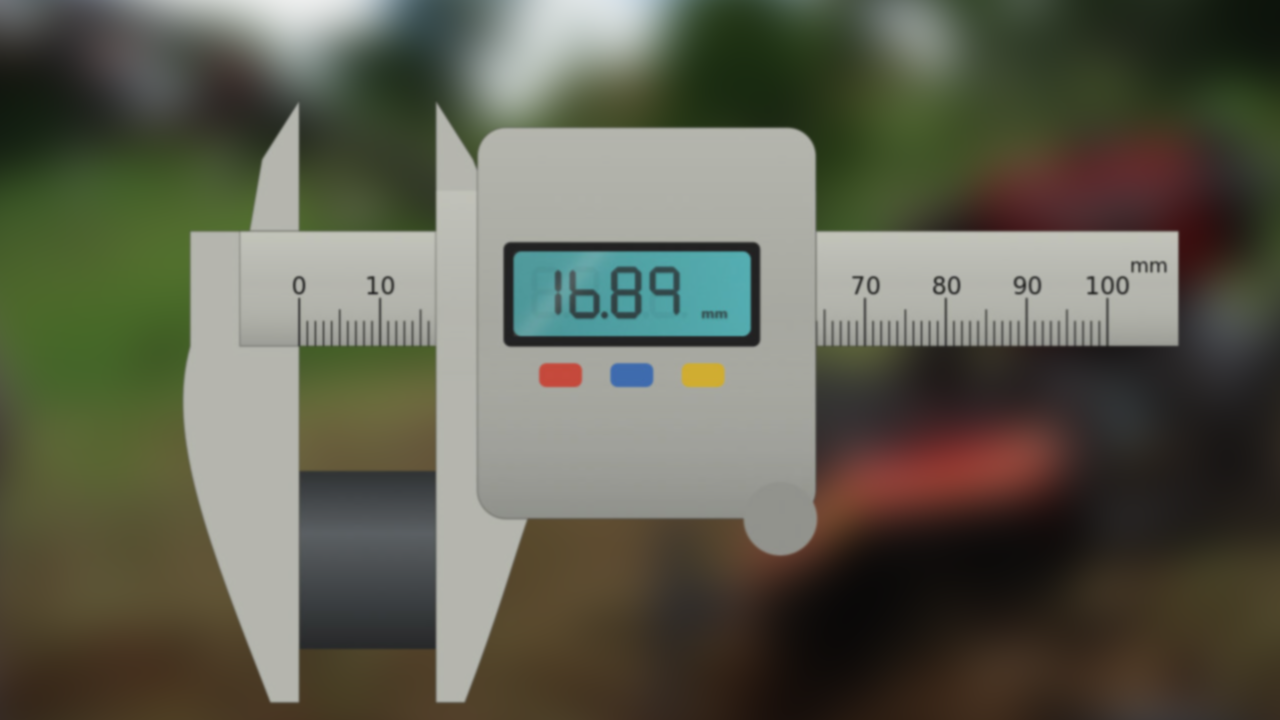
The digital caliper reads 16.89 mm
